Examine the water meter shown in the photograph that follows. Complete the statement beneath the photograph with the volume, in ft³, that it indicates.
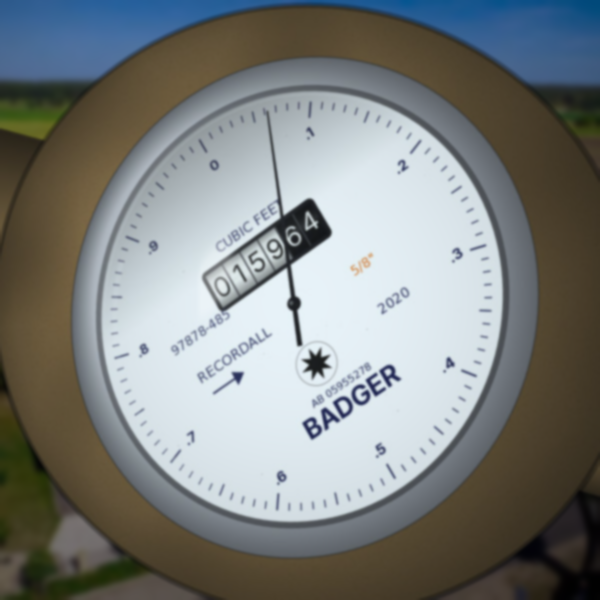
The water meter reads 15964.06 ft³
